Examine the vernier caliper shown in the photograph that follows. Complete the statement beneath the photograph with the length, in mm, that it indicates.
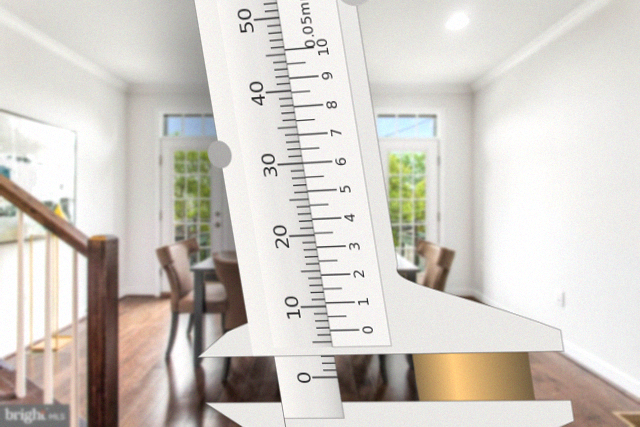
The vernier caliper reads 6.6 mm
